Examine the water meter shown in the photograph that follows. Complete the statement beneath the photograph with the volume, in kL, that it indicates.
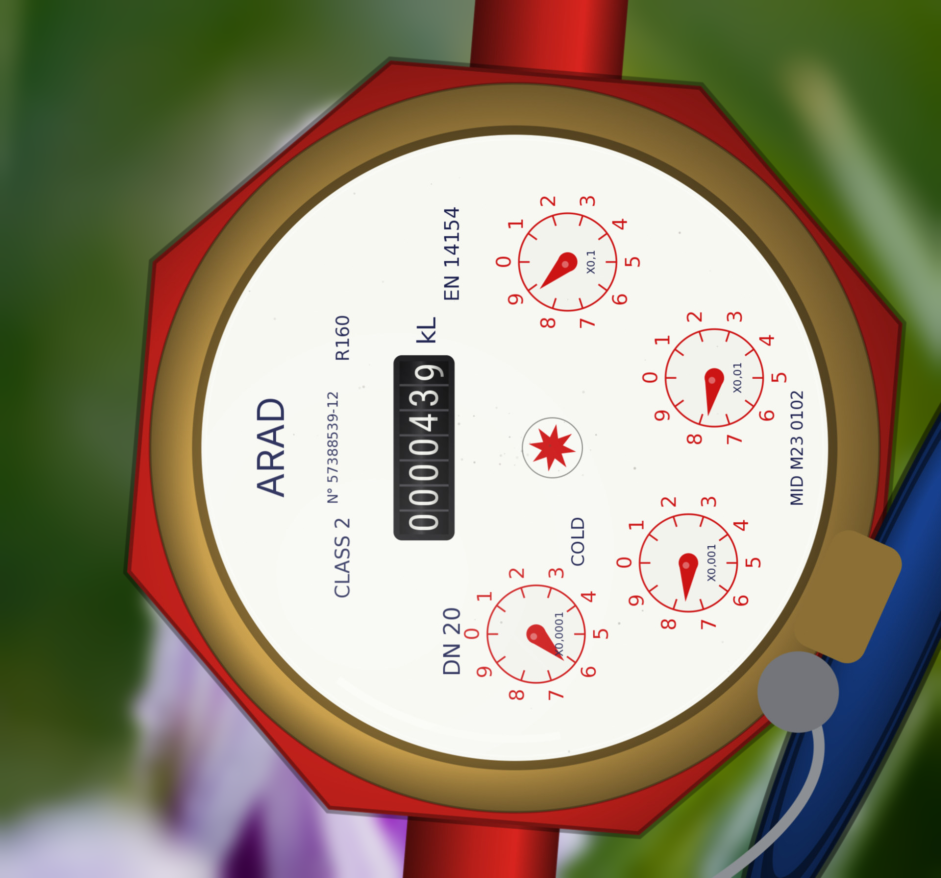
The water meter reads 438.8776 kL
